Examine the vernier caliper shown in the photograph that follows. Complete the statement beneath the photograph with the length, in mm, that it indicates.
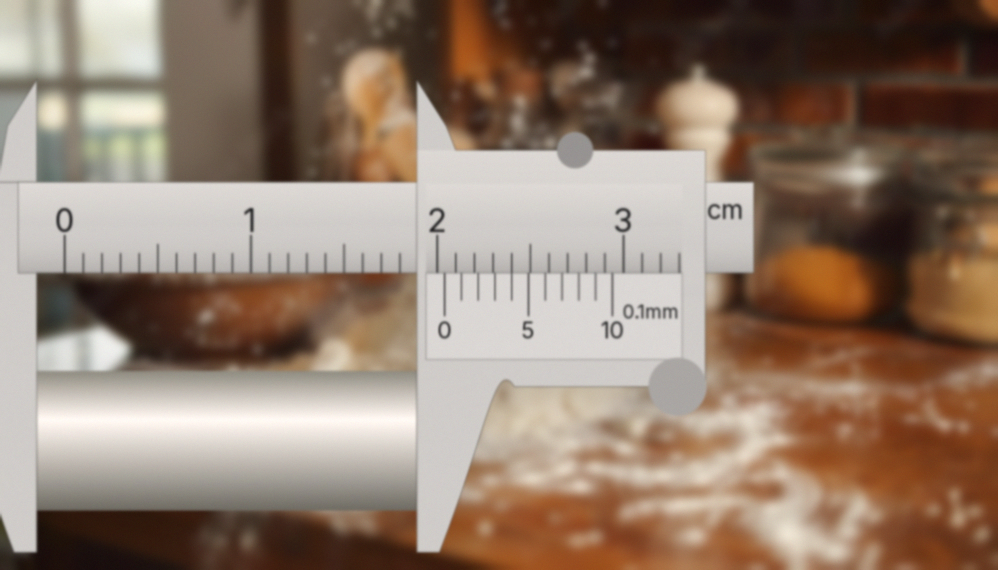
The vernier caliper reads 20.4 mm
